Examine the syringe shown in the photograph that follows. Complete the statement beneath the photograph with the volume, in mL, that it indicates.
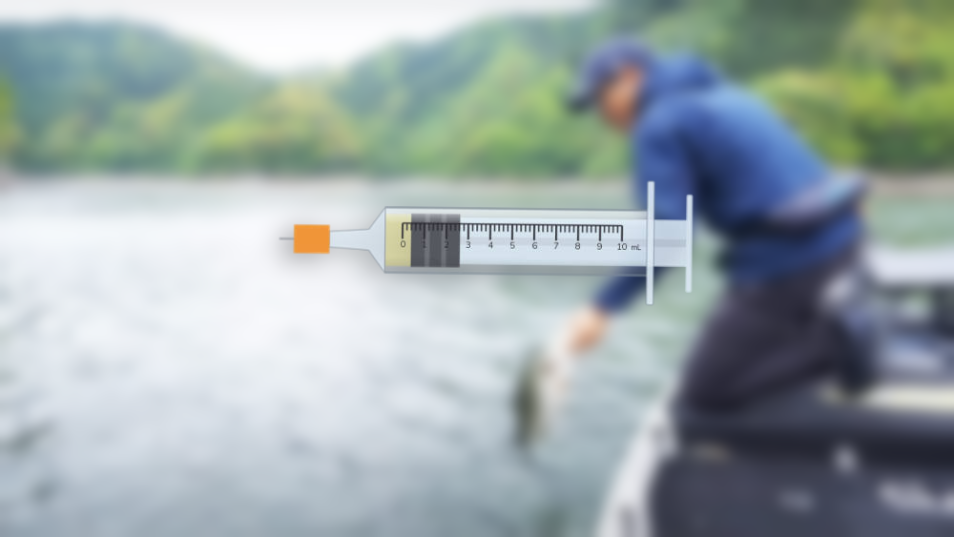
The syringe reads 0.4 mL
